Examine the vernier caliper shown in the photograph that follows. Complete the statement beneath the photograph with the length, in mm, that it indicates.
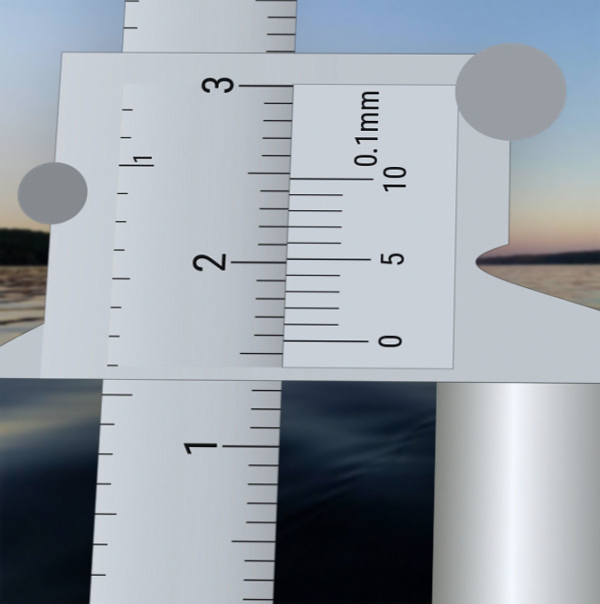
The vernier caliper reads 15.7 mm
